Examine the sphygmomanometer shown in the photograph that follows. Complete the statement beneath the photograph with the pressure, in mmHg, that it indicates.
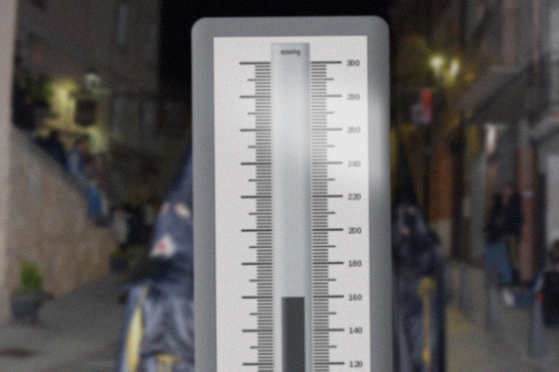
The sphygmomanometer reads 160 mmHg
